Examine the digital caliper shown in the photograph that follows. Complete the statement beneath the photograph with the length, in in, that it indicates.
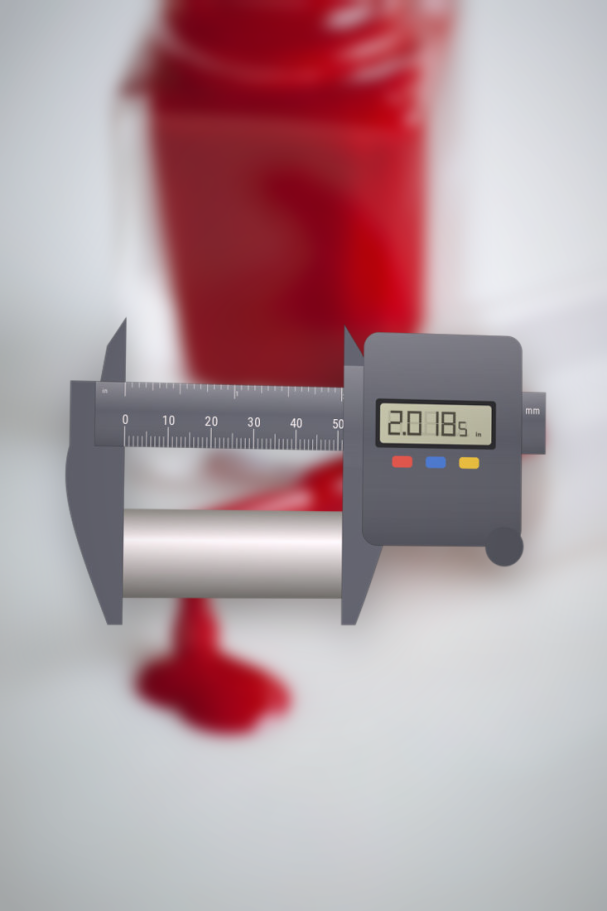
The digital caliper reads 2.0185 in
